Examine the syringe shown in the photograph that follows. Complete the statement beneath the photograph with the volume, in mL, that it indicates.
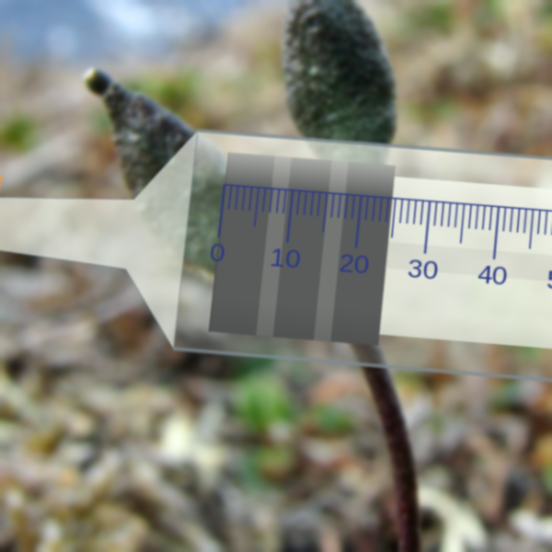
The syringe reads 0 mL
